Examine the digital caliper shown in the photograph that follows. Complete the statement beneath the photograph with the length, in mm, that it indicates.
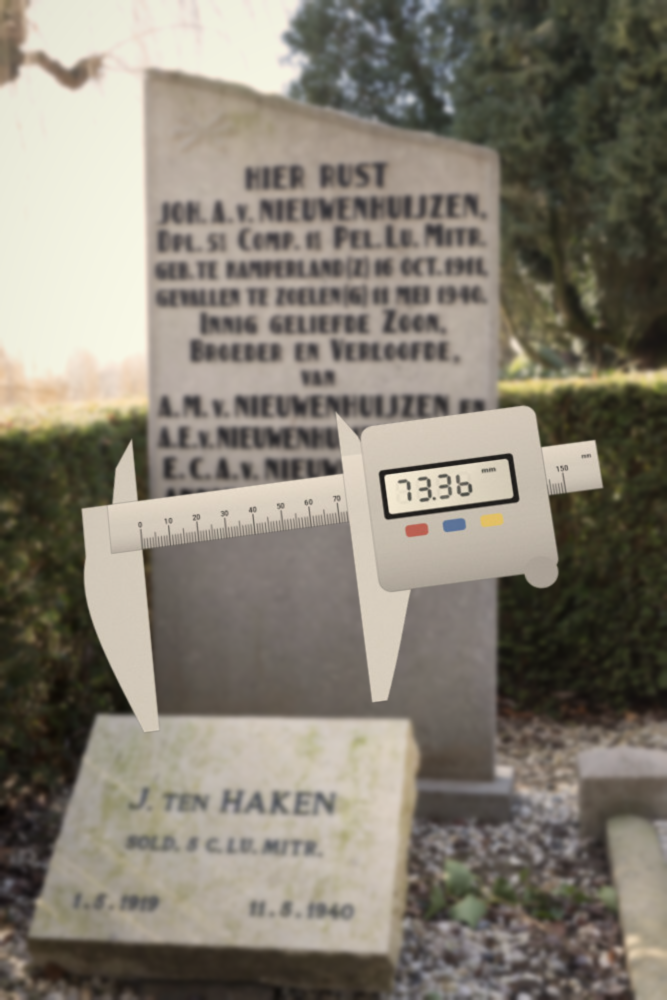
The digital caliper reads 73.36 mm
